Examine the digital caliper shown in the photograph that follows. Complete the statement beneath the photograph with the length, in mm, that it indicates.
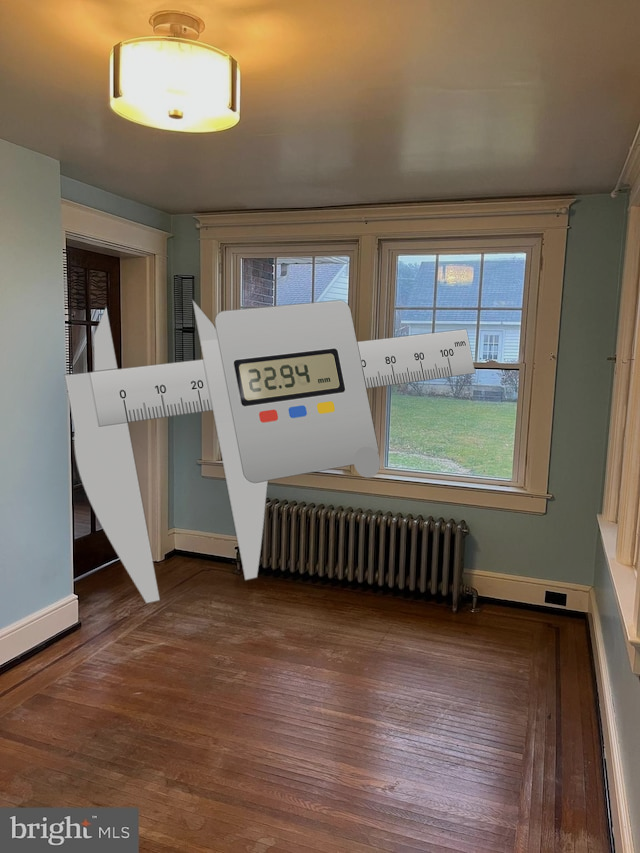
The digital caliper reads 22.94 mm
